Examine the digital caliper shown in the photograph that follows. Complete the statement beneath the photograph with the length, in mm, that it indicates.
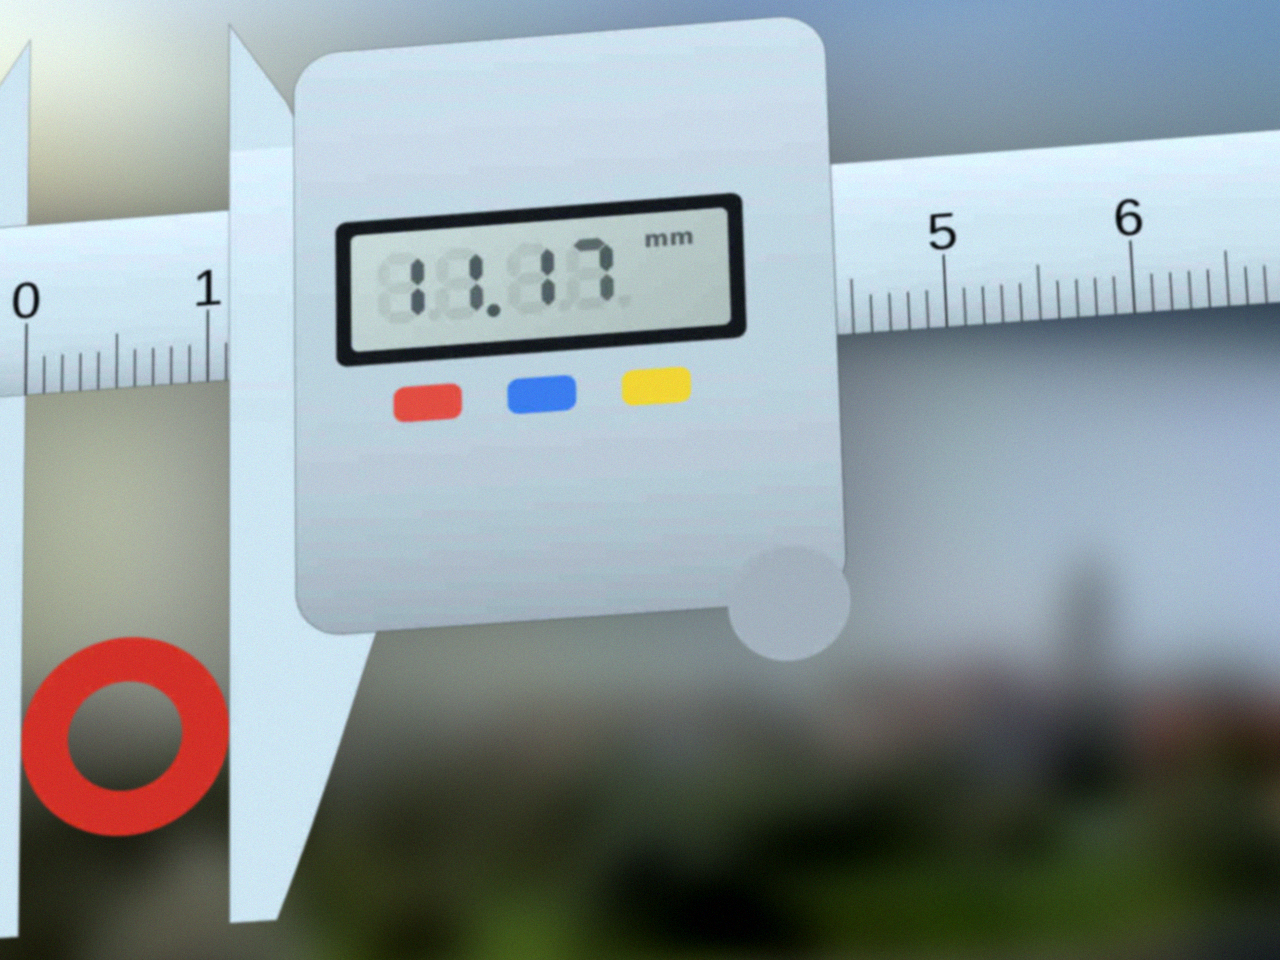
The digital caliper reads 11.17 mm
